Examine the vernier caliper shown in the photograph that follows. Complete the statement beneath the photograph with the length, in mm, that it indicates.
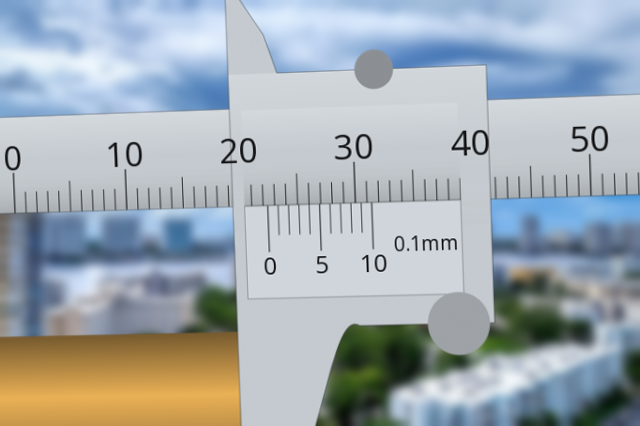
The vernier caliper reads 22.4 mm
